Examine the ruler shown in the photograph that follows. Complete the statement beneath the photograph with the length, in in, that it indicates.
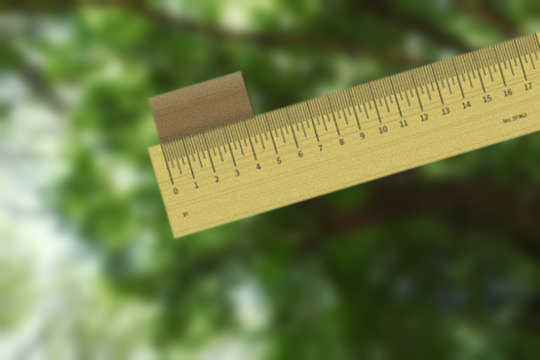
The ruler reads 4.5 in
